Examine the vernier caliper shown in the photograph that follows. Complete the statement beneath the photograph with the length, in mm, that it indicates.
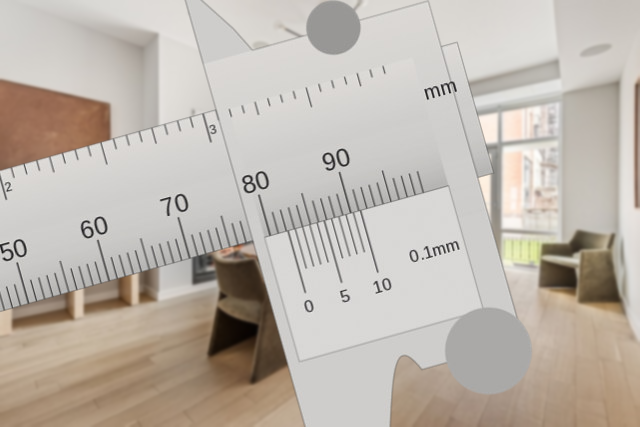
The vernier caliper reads 82.2 mm
